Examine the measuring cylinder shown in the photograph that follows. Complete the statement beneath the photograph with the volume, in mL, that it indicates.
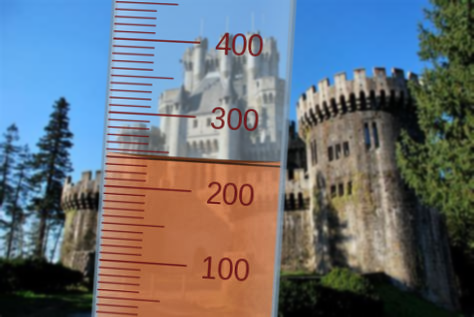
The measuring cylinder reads 240 mL
